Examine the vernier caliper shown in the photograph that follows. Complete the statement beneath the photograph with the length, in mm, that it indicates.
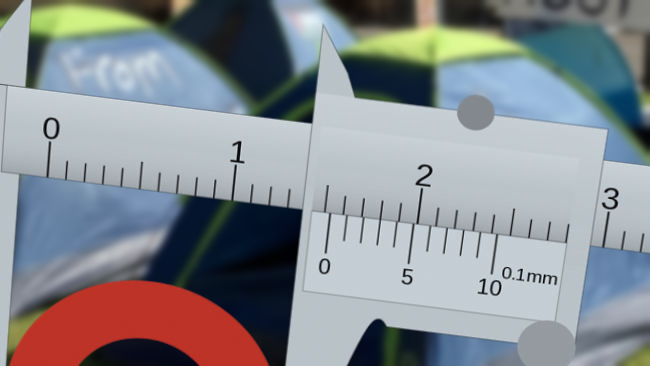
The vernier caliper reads 15.3 mm
